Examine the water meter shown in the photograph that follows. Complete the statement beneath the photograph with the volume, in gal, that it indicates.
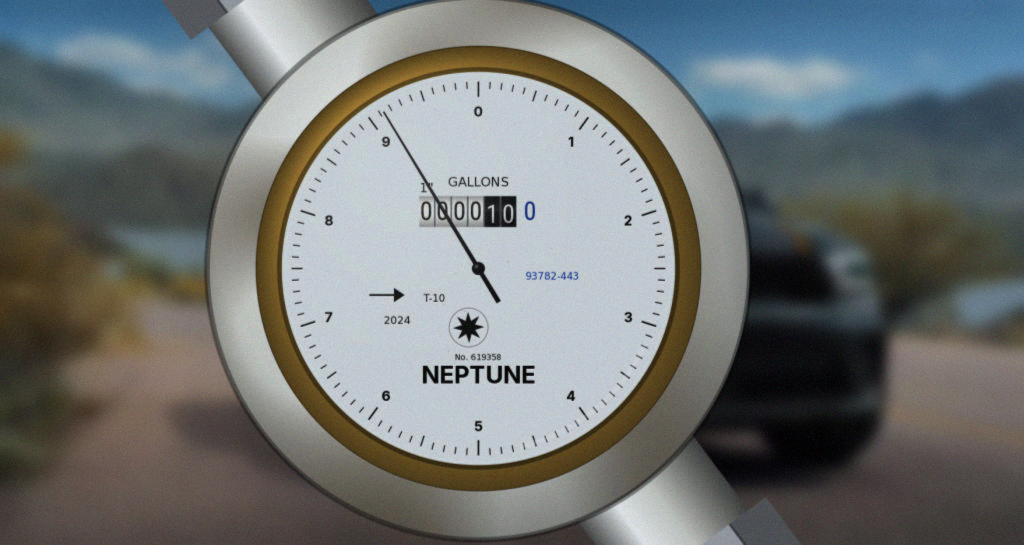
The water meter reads 99.1 gal
